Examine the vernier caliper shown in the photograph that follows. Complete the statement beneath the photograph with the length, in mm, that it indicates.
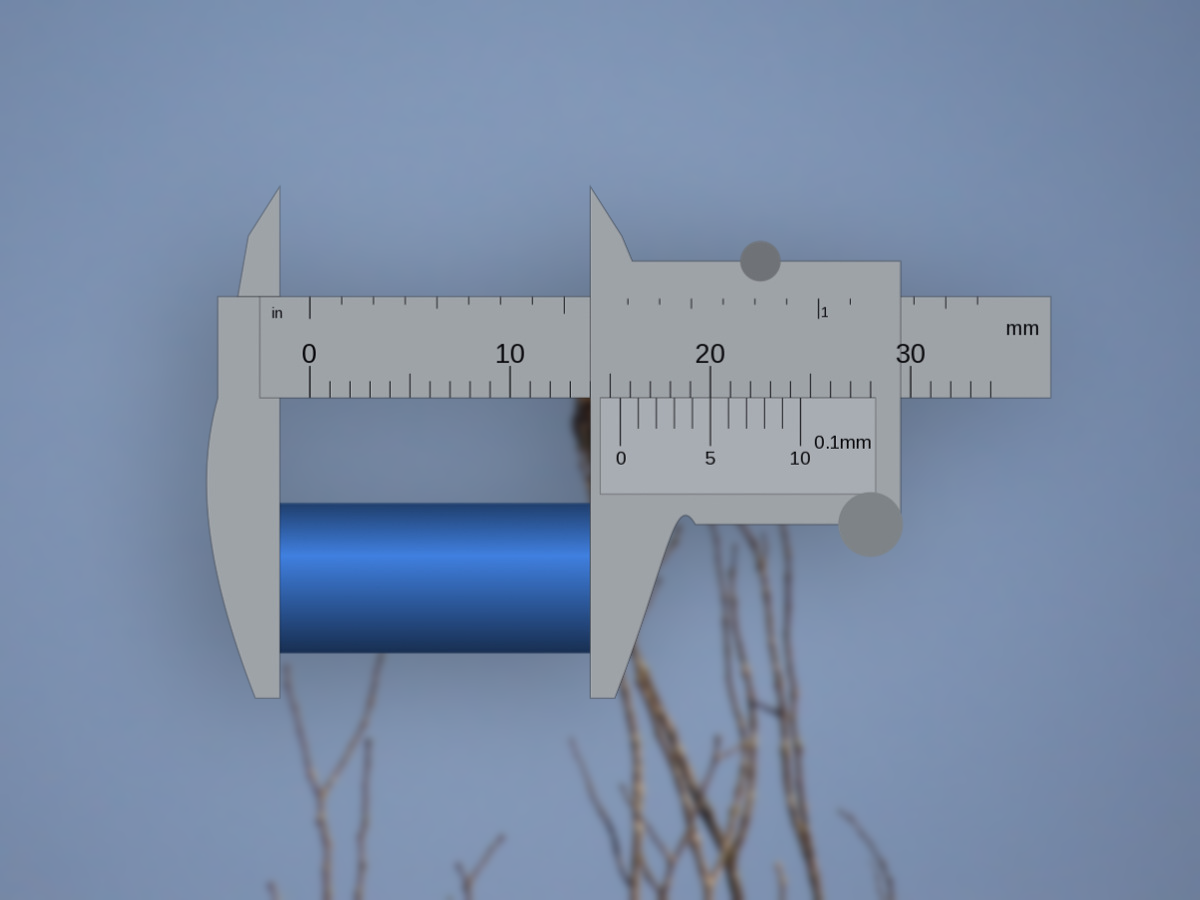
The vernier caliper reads 15.5 mm
